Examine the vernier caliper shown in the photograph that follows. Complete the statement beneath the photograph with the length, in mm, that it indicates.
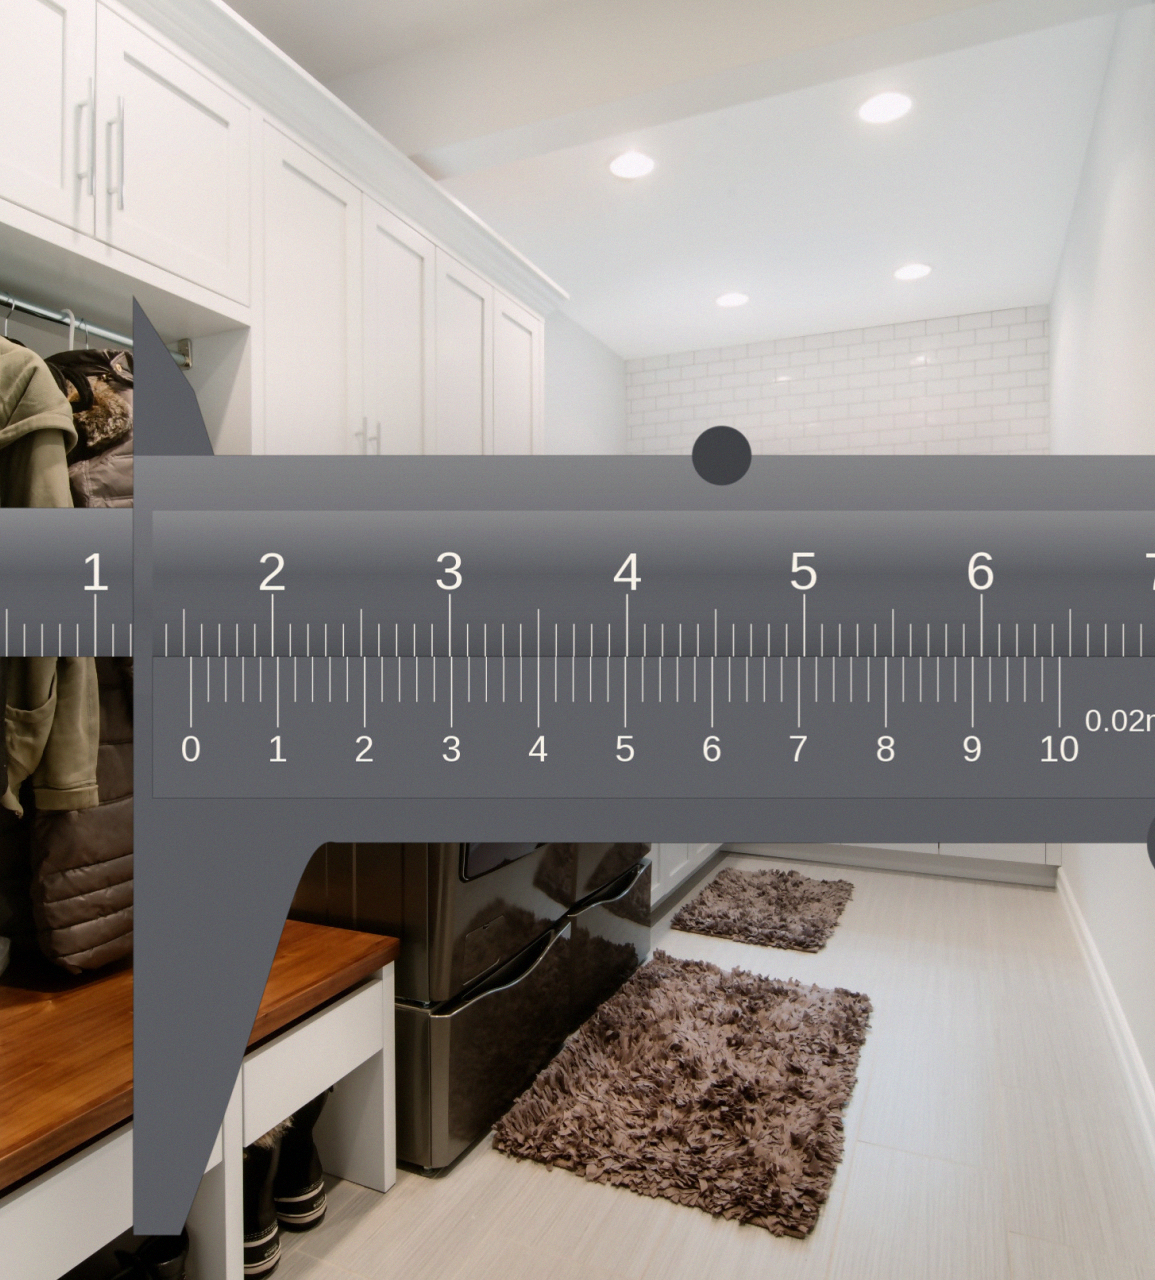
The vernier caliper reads 15.4 mm
